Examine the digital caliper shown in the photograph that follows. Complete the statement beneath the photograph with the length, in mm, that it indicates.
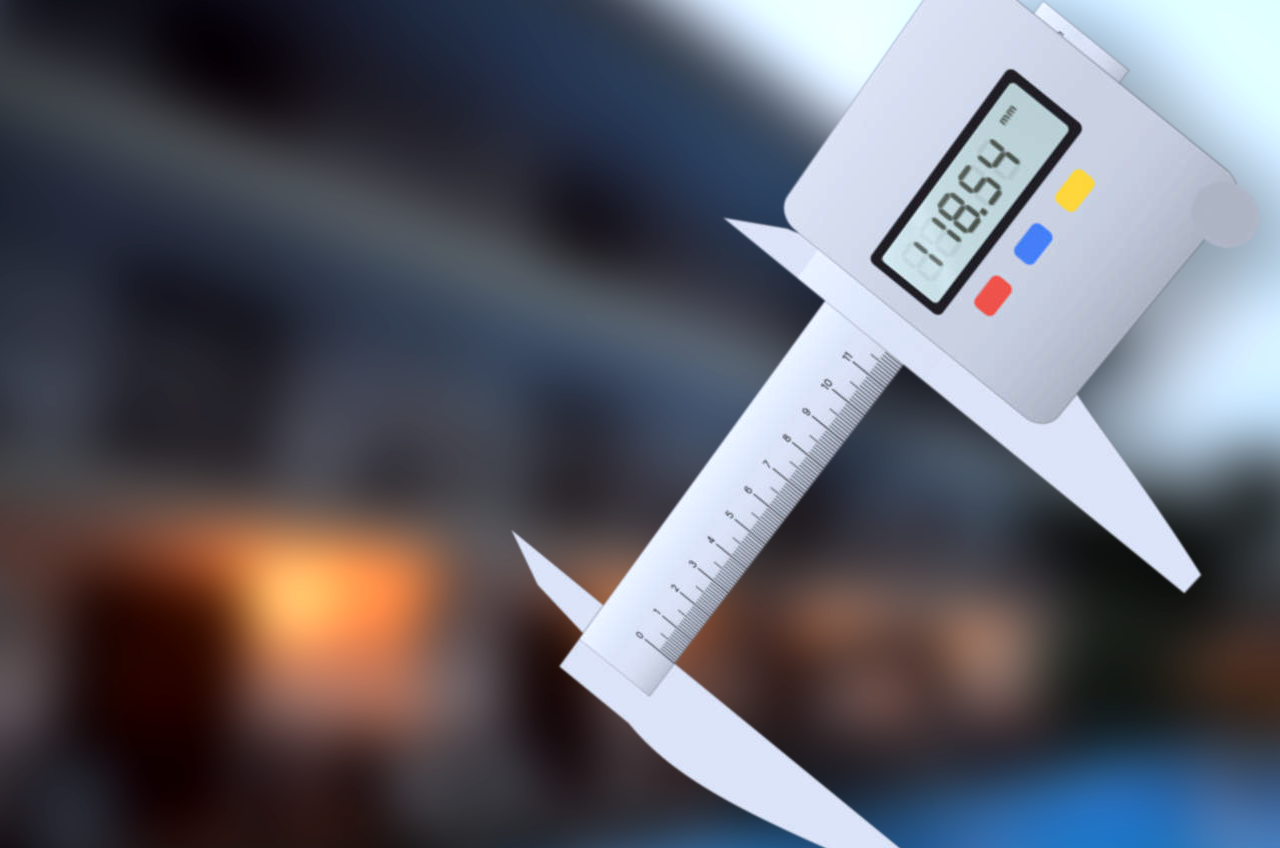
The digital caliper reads 118.54 mm
